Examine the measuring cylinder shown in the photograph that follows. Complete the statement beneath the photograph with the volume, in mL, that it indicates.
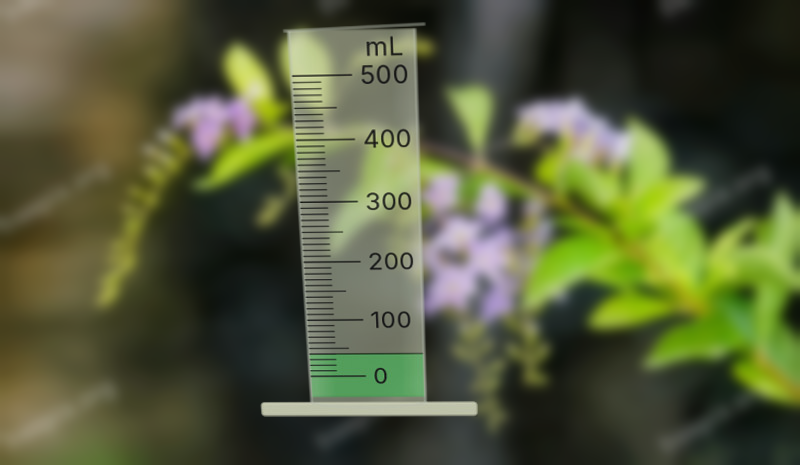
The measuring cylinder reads 40 mL
